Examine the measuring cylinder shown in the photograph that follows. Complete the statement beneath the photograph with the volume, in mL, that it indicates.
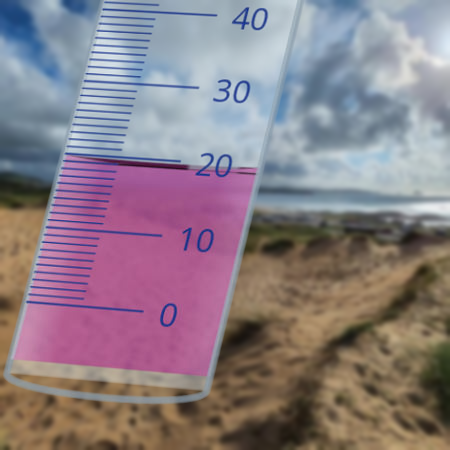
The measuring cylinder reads 19 mL
